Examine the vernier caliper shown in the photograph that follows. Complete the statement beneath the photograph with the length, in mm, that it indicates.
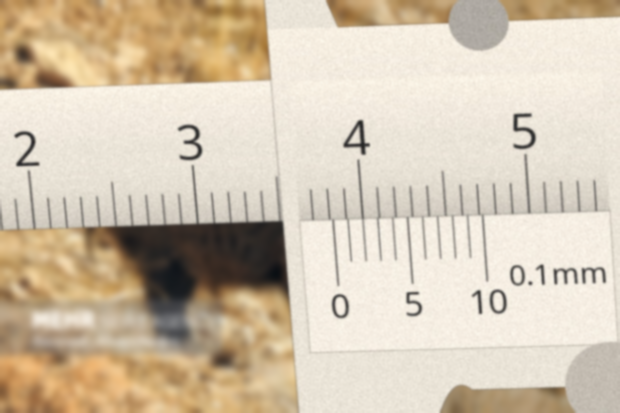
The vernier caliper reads 38.2 mm
